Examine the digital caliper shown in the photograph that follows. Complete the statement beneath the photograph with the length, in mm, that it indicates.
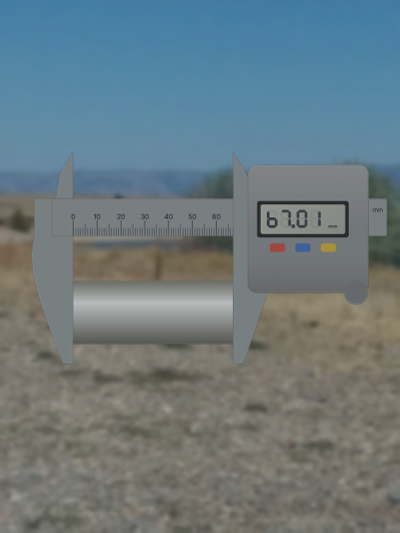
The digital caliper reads 67.01 mm
